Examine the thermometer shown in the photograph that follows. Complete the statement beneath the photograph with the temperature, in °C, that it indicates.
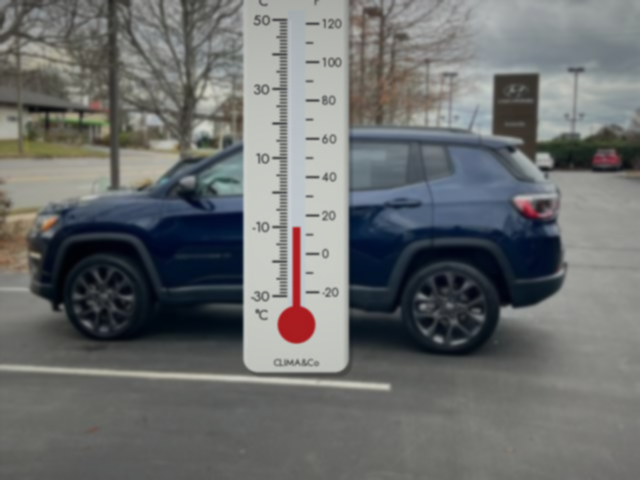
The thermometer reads -10 °C
